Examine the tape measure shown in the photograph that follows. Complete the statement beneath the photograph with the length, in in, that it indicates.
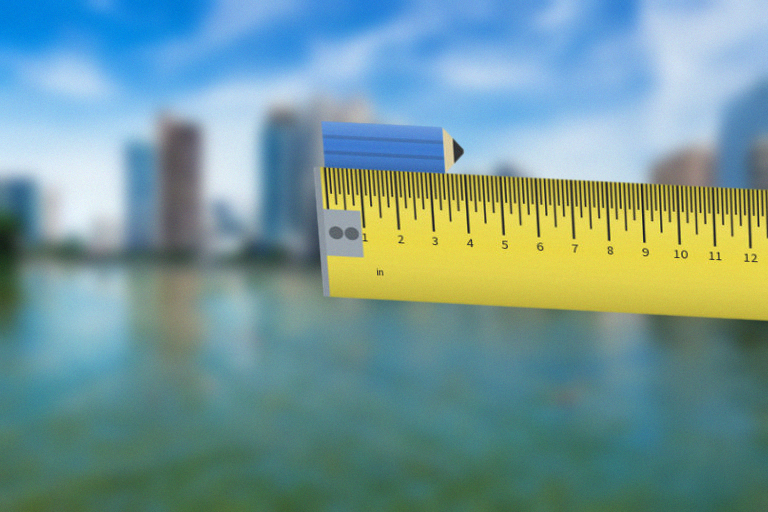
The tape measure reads 4 in
